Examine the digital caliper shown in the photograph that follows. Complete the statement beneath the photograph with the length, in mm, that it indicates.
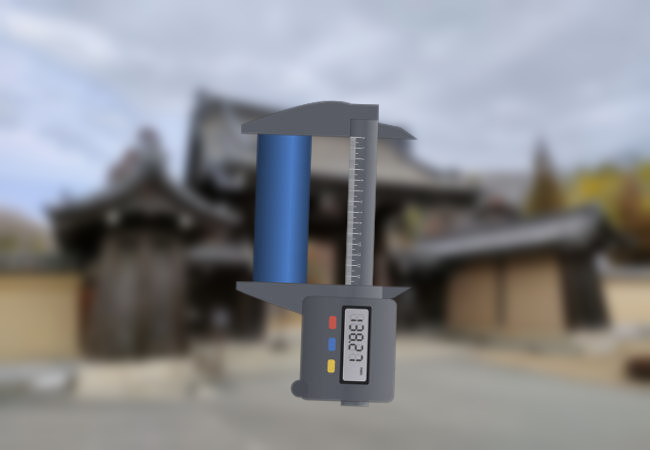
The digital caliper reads 138.27 mm
